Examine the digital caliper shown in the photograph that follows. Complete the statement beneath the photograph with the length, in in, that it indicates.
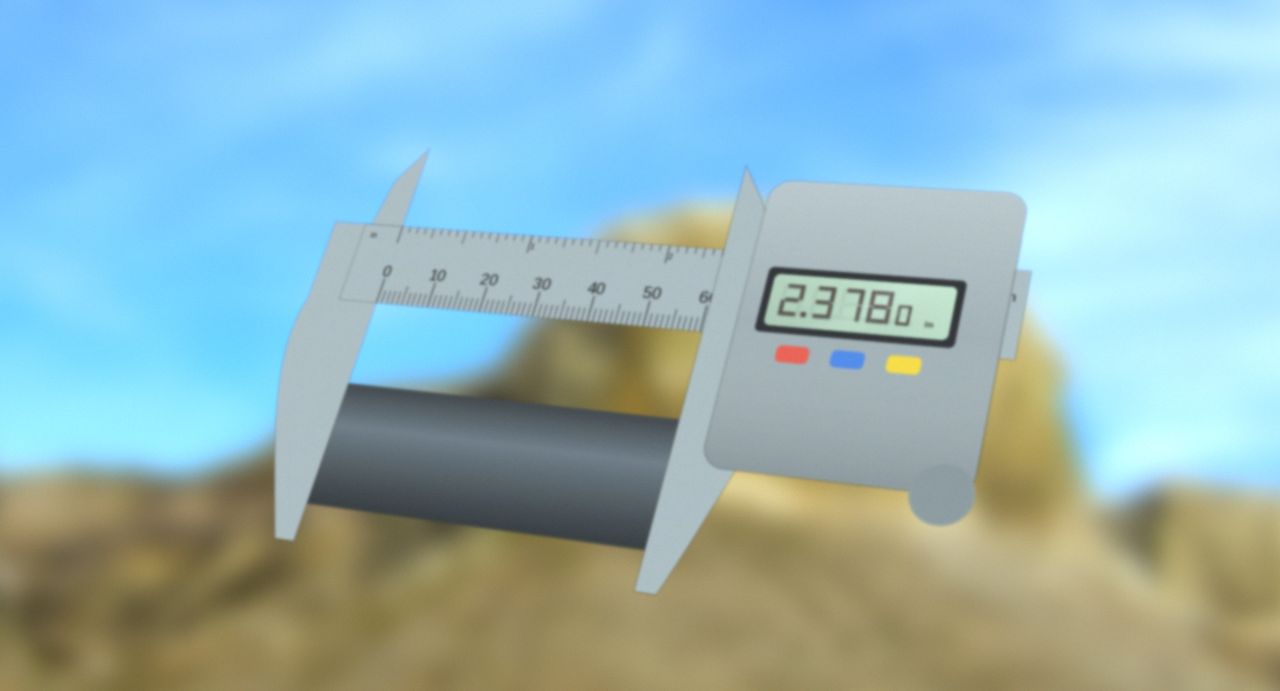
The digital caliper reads 2.3780 in
